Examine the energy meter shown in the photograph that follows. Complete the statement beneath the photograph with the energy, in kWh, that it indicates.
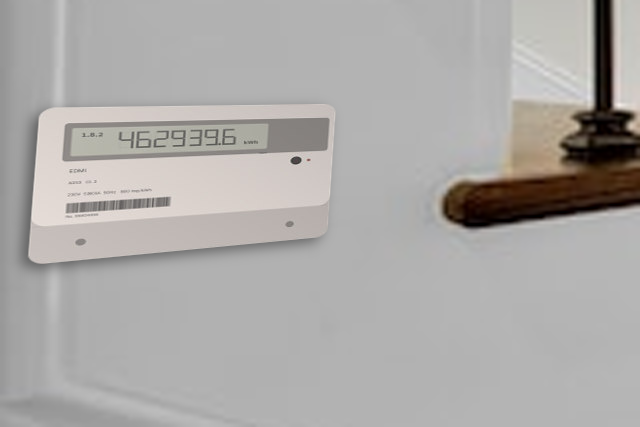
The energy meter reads 462939.6 kWh
